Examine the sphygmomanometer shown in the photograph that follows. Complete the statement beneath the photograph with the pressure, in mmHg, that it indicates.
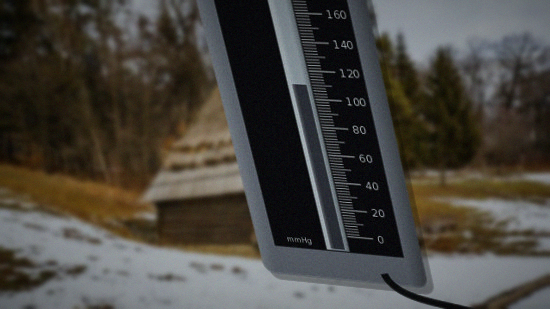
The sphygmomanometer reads 110 mmHg
